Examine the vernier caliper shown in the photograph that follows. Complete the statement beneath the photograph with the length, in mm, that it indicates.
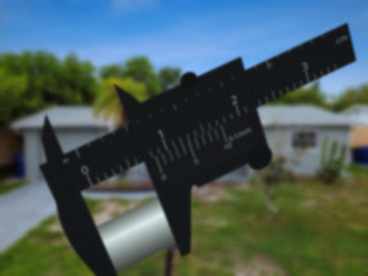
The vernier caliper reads 8.4 mm
